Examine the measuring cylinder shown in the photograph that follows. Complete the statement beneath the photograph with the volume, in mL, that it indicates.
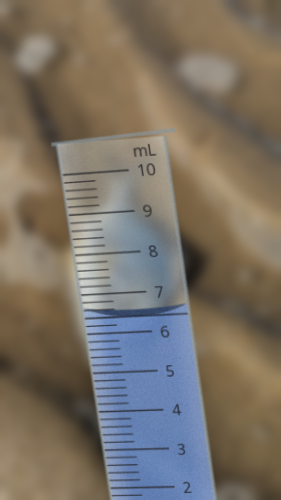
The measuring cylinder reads 6.4 mL
